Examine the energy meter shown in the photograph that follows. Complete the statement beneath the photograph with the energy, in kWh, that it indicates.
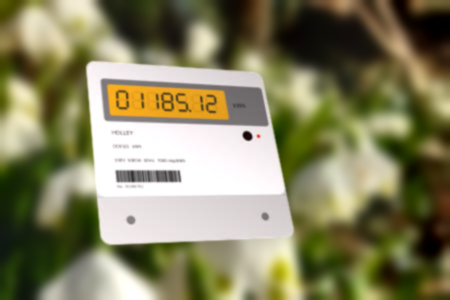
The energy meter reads 1185.12 kWh
